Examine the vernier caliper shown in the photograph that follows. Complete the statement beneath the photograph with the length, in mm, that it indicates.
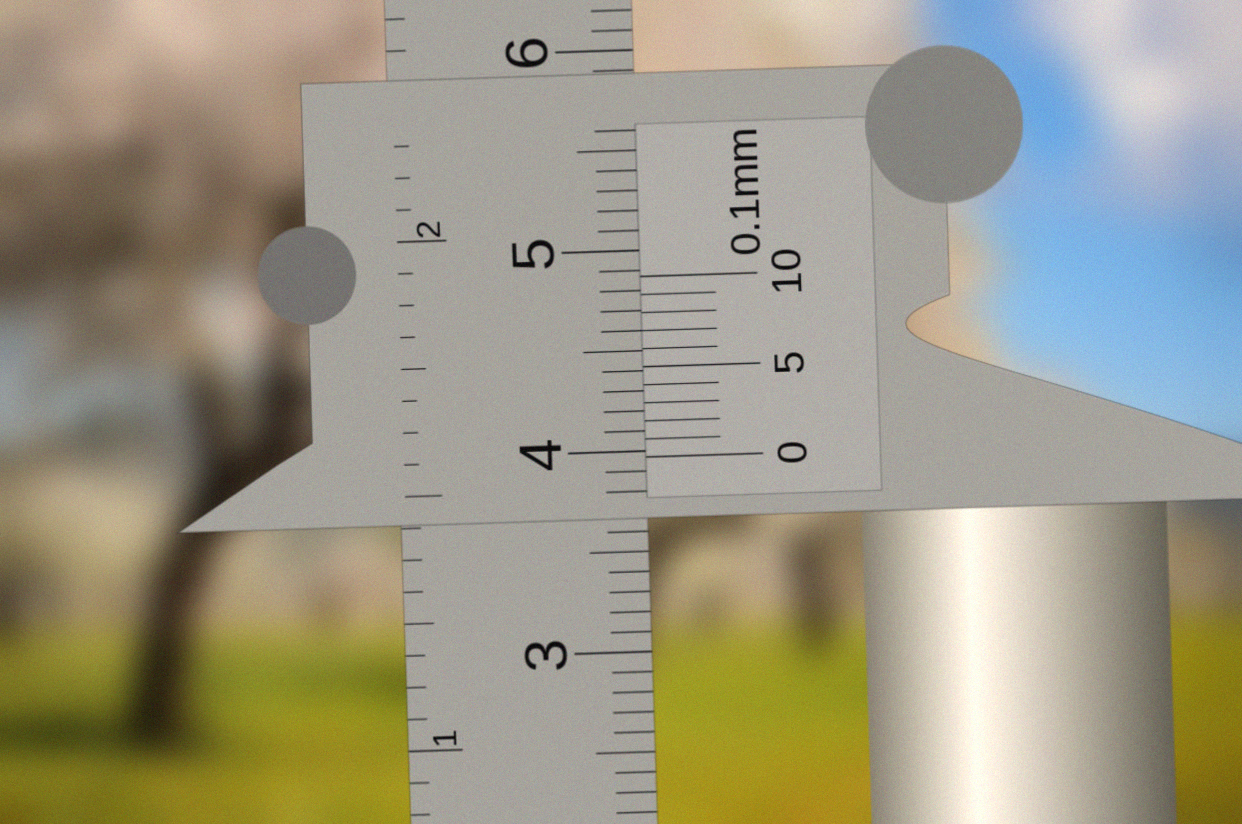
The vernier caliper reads 39.7 mm
